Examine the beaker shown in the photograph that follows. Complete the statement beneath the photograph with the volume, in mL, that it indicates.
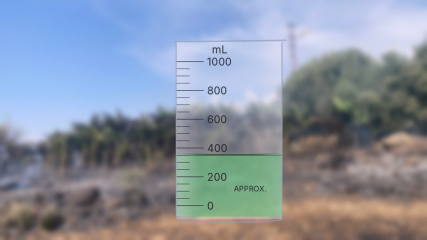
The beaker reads 350 mL
